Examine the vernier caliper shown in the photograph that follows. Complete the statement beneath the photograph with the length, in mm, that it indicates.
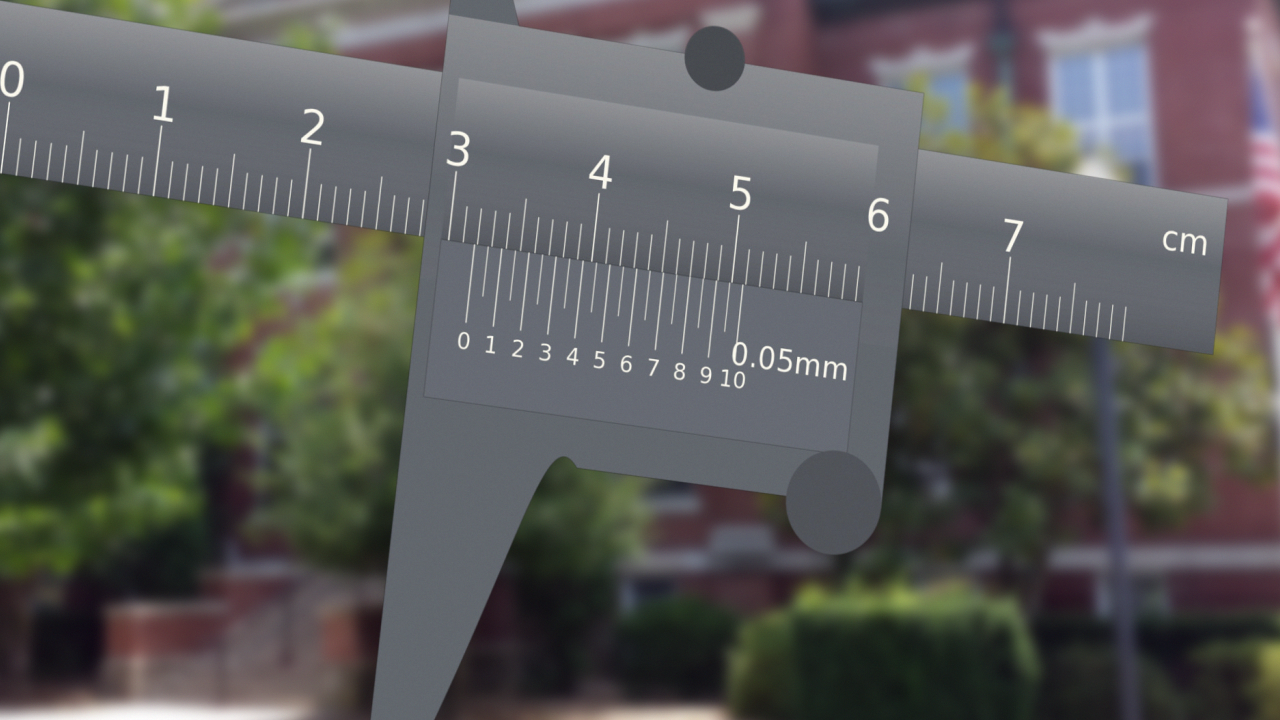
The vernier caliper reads 31.8 mm
